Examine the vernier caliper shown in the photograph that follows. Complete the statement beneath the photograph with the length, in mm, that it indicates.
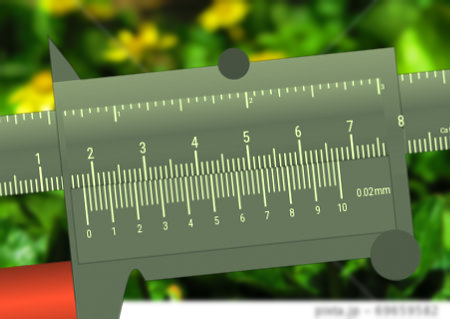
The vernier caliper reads 18.0 mm
